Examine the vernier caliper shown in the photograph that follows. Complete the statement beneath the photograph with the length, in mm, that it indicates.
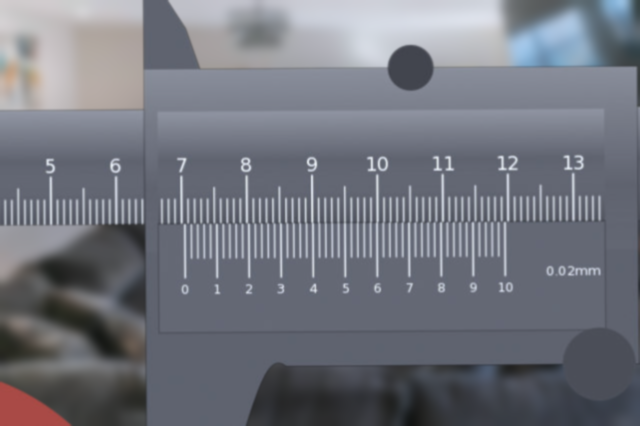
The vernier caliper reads 70.5 mm
